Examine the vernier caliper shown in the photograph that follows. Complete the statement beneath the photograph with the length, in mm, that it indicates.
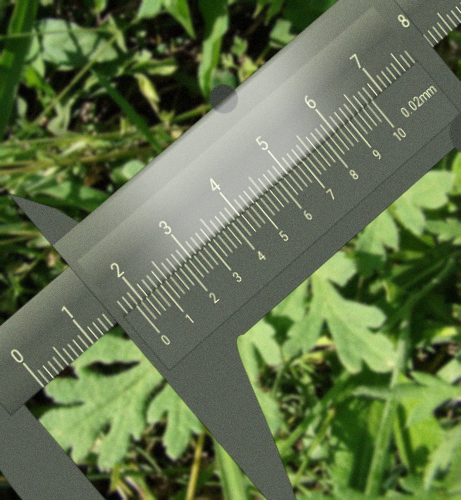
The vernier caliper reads 18.8 mm
